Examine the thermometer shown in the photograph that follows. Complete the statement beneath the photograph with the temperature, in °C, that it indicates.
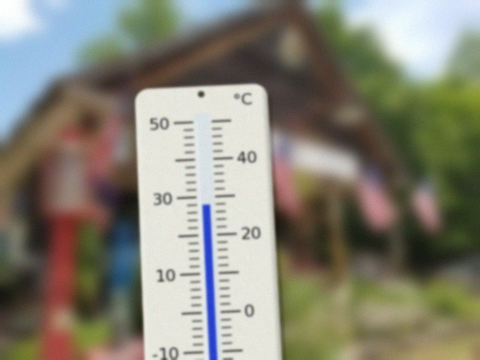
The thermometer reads 28 °C
